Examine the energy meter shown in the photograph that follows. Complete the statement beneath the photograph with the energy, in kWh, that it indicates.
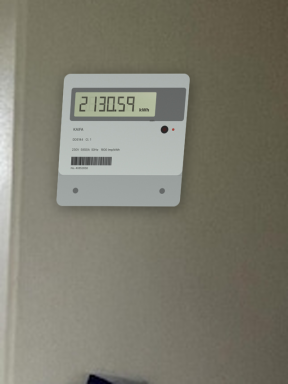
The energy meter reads 2130.59 kWh
